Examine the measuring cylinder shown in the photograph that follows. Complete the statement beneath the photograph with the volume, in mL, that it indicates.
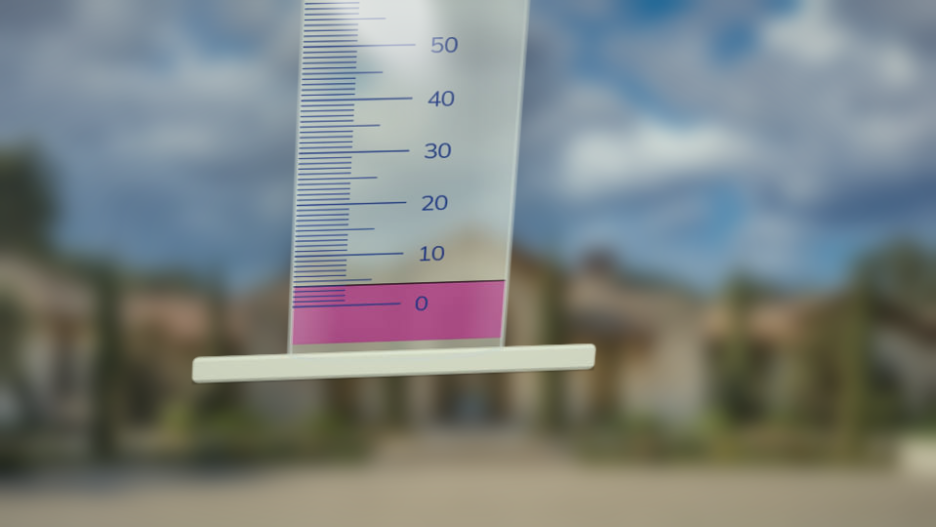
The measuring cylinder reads 4 mL
